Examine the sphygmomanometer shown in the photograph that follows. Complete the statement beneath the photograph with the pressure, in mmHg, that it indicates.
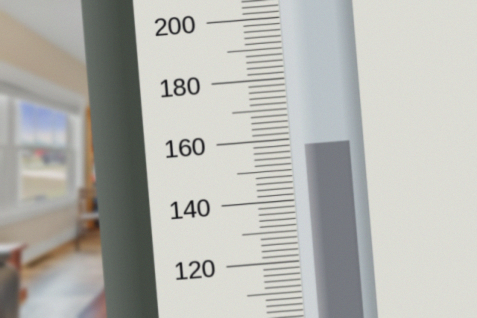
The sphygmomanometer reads 158 mmHg
